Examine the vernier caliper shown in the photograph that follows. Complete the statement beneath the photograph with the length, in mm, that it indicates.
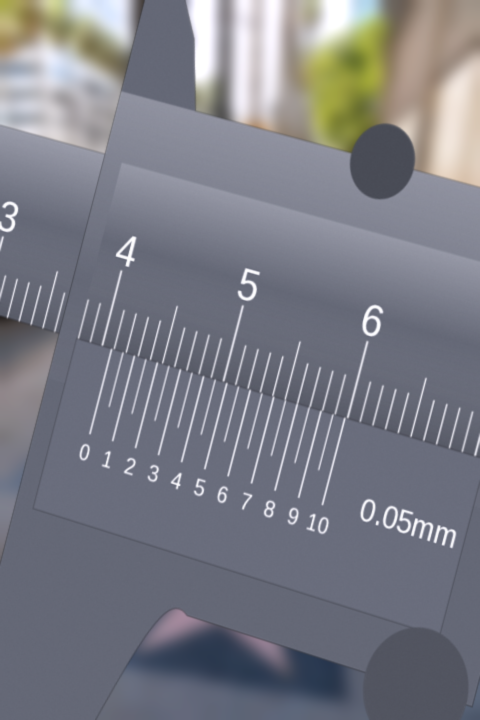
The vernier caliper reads 40.8 mm
